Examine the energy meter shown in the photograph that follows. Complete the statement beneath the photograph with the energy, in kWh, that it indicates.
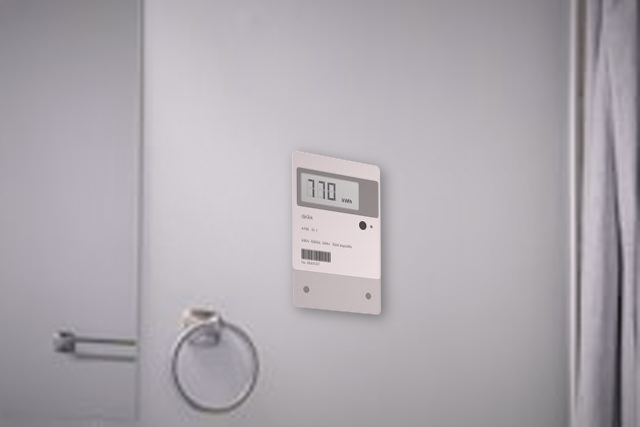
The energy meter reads 770 kWh
